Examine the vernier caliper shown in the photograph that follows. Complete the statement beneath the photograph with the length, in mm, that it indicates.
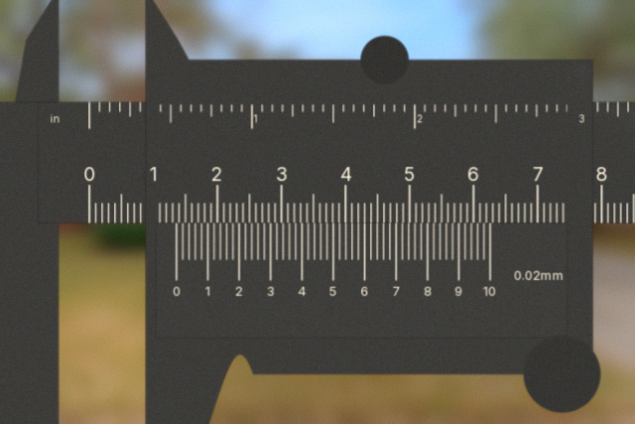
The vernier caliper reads 13.6 mm
